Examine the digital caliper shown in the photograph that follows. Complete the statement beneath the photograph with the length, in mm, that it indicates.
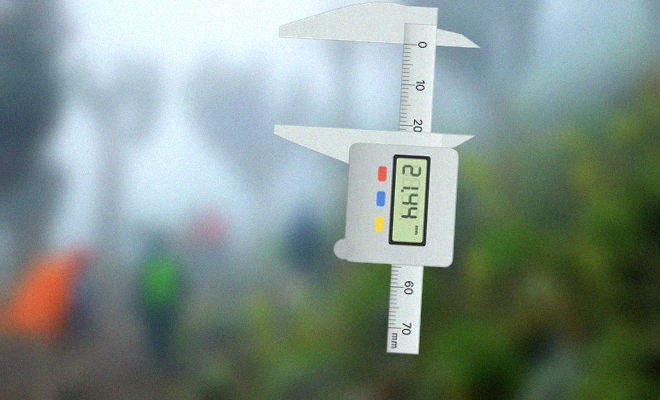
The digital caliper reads 21.44 mm
